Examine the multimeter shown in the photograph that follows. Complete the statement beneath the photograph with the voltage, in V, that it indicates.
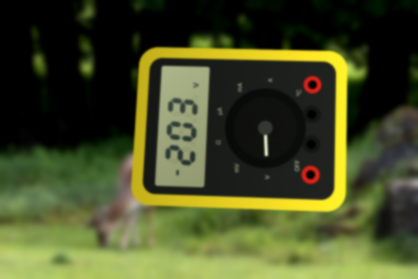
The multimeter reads -203 V
